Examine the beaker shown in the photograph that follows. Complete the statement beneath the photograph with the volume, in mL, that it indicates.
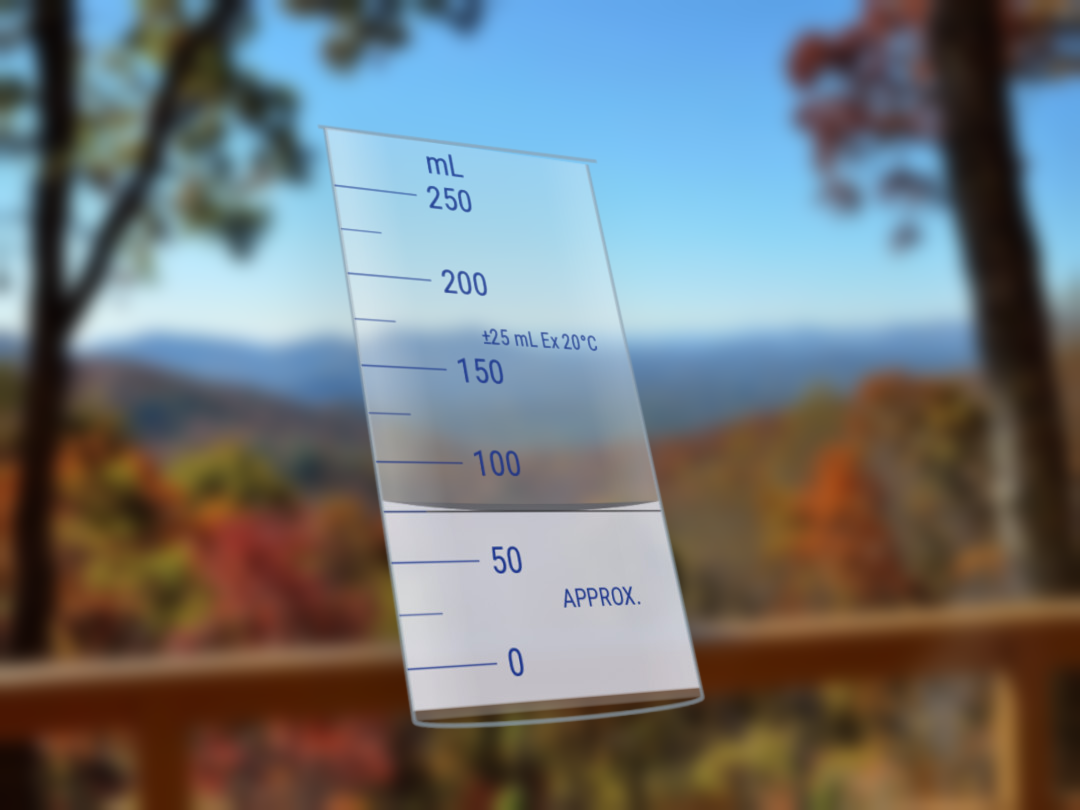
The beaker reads 75 mL
